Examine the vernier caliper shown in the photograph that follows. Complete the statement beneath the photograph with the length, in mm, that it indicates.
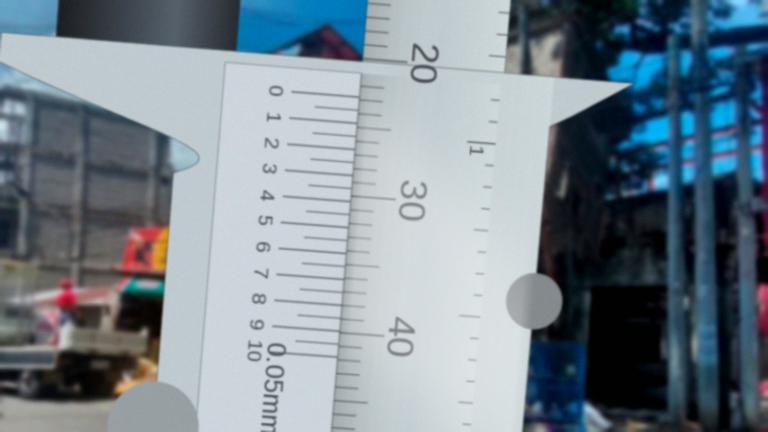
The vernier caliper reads 22.8 mm
